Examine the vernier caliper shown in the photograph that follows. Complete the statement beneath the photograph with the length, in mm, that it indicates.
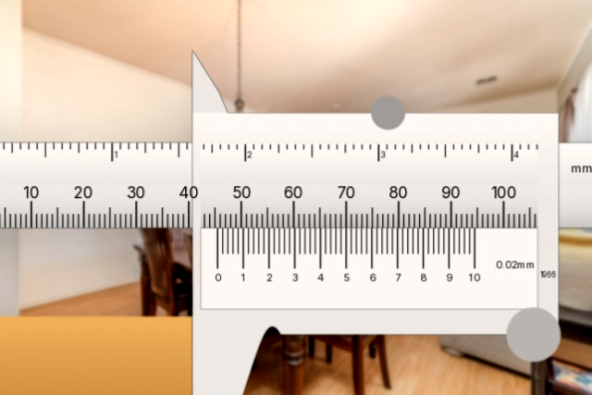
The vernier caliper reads 45.5 mm
